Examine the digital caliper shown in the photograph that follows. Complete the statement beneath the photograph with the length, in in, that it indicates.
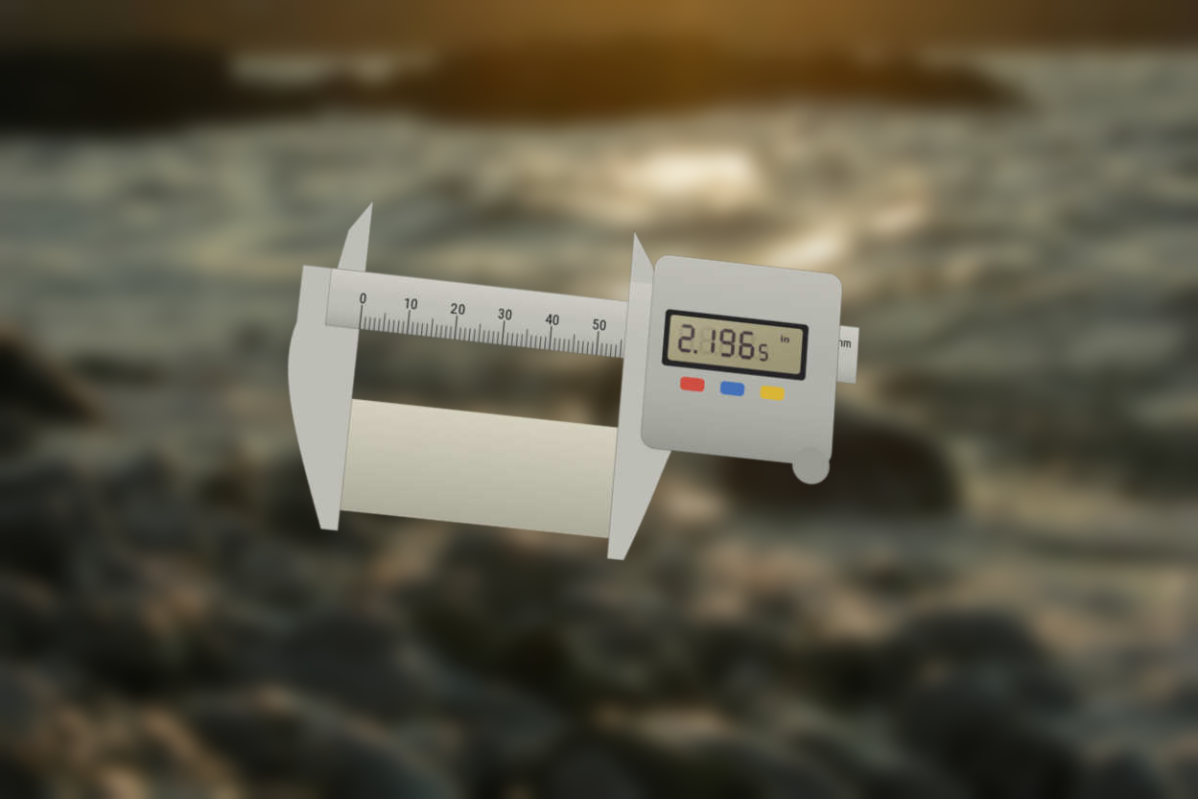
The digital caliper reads 2.1965 in
